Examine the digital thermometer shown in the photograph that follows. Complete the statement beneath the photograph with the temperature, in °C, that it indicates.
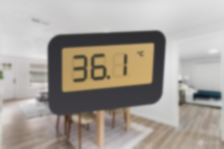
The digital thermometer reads 36.1 °C
